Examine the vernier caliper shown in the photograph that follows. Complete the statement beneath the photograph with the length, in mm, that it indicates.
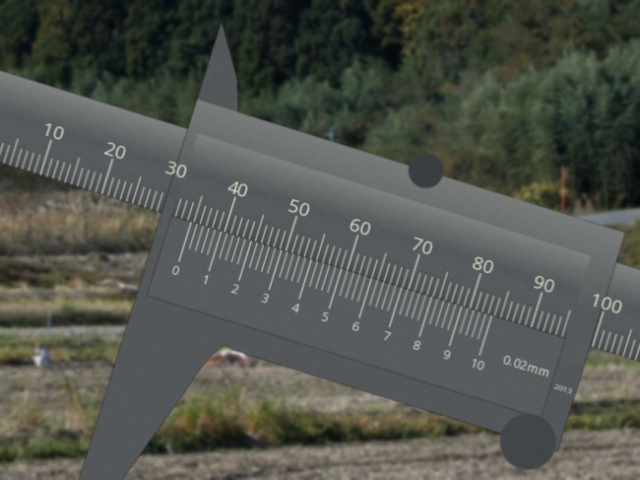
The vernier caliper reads 34.6 mm
